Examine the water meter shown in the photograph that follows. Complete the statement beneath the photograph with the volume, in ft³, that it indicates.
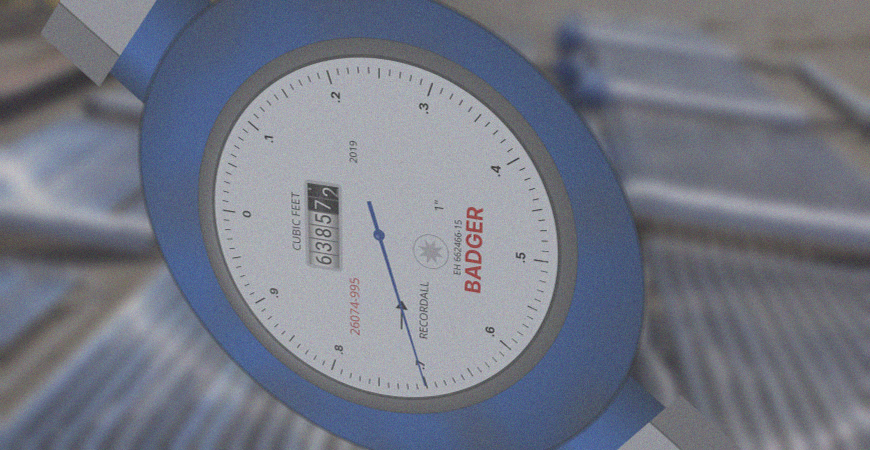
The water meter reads 638571.70 ft³
